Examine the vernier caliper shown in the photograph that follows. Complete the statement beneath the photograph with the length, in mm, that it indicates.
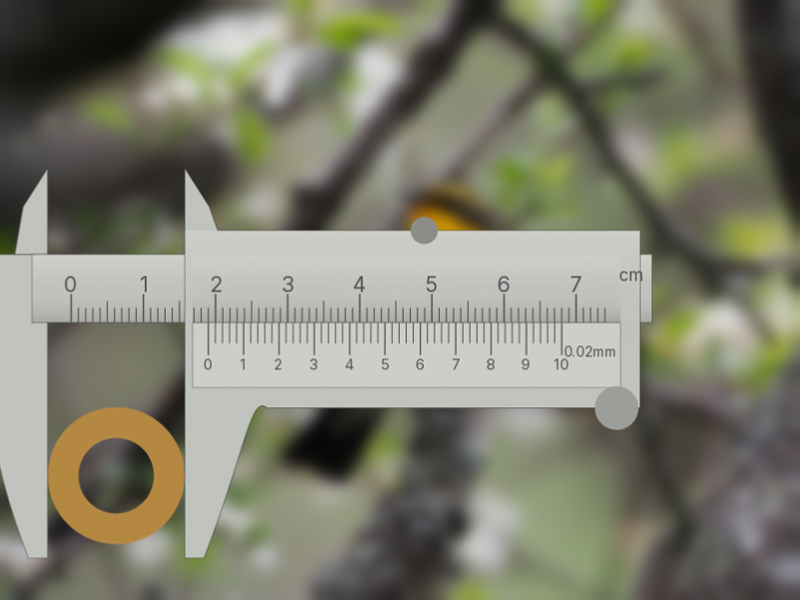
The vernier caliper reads 19.0 mm
